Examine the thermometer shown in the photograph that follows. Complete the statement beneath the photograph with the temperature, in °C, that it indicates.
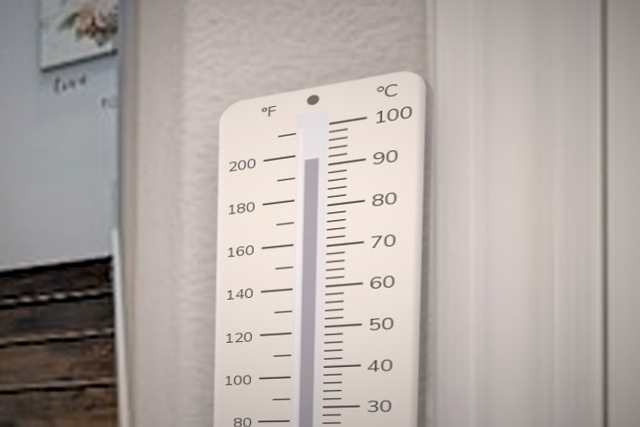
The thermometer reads 92 °C
